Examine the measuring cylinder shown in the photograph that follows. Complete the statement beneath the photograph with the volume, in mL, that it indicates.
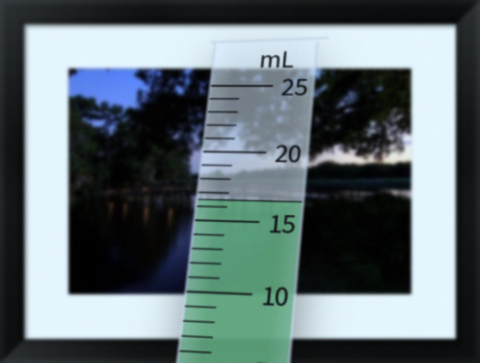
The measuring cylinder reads 16.5 mL
